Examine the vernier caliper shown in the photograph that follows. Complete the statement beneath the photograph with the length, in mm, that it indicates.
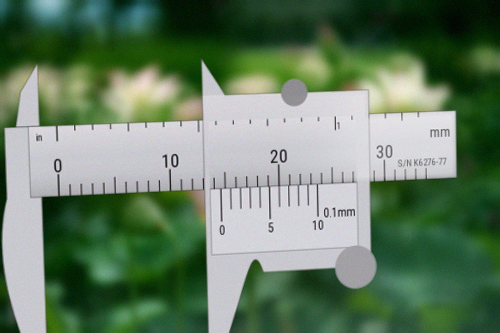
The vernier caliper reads 14.6 mm
